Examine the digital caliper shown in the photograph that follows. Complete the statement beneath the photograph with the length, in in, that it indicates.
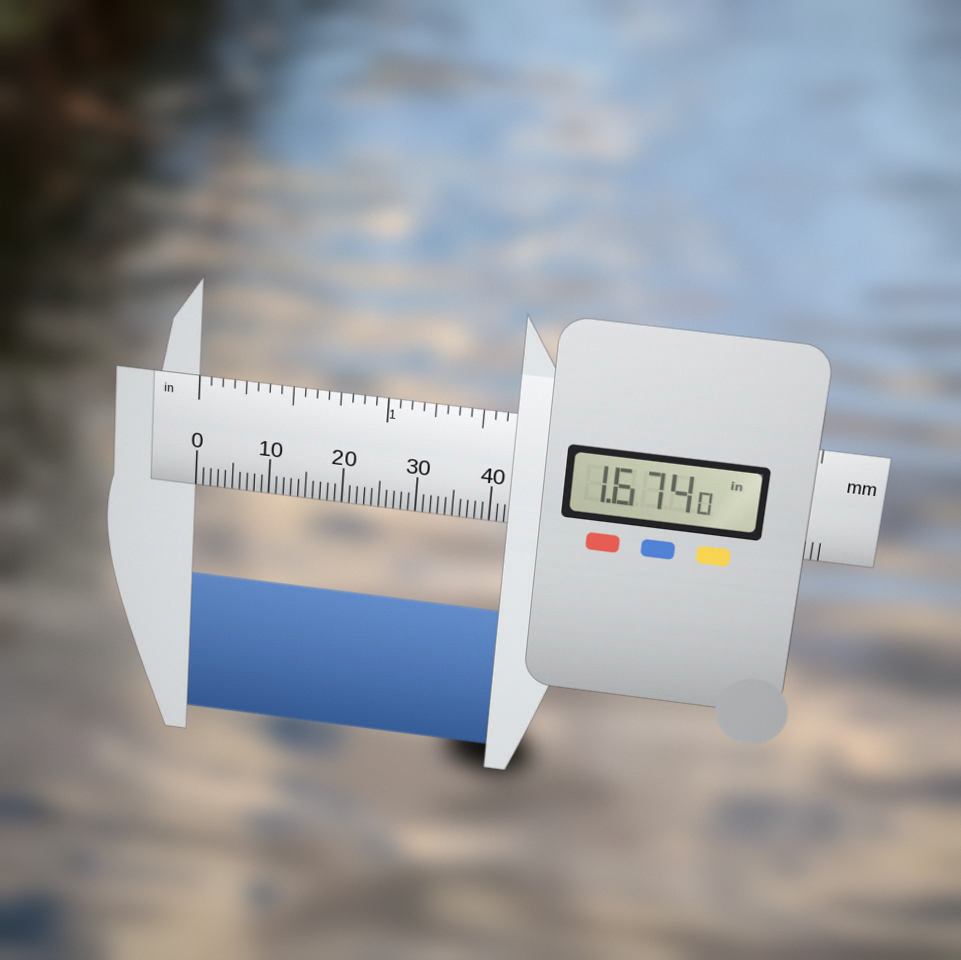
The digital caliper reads 1.6740 in
